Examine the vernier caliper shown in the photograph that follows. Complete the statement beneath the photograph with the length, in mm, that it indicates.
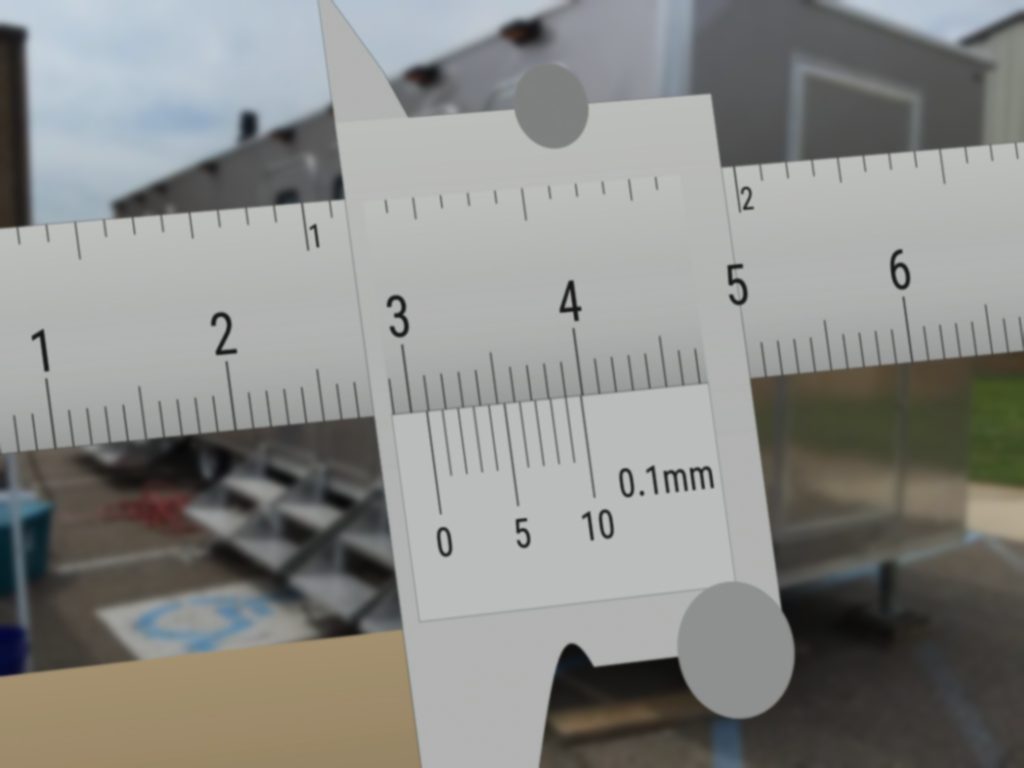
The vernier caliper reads 30.9 mm
